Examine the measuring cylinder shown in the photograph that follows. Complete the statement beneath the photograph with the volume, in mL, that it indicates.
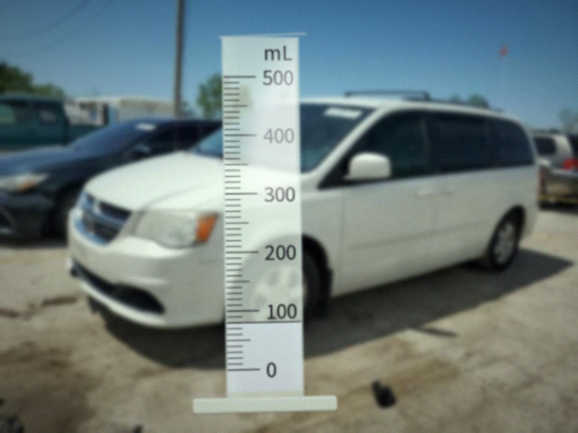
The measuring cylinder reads 80 mL
